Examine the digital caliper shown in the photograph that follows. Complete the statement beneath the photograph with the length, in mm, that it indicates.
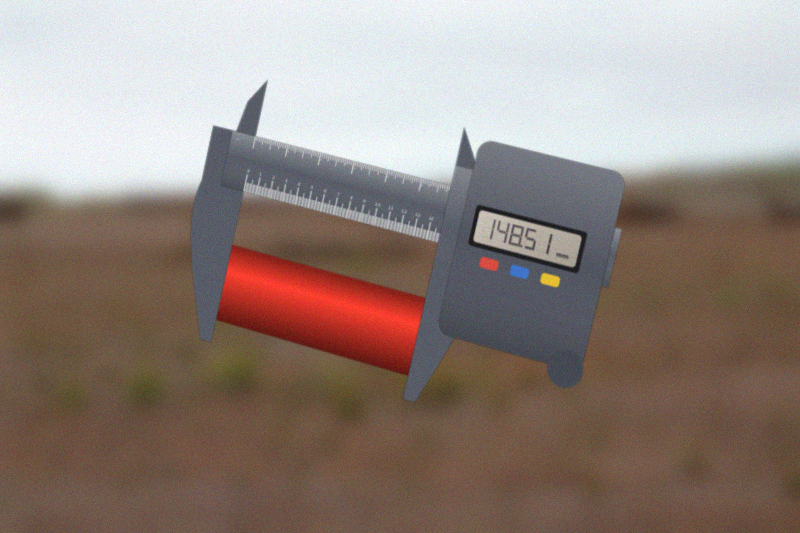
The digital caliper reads 148.51 mm
